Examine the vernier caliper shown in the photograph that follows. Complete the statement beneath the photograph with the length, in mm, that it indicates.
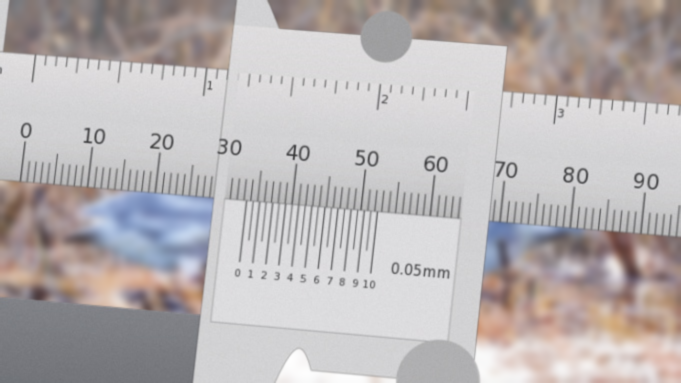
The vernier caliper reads 33.4 mm
